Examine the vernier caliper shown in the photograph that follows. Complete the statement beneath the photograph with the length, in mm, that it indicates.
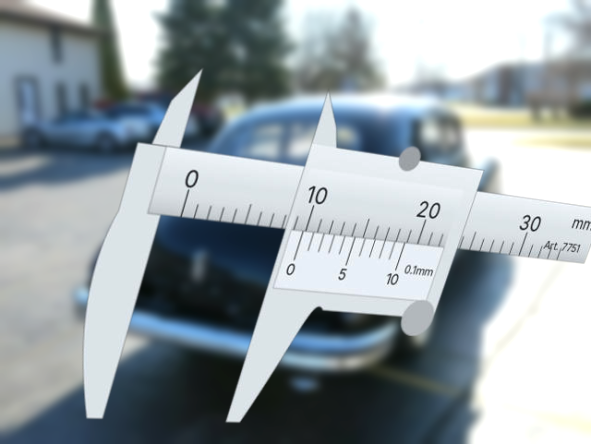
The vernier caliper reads 9.8 mm
